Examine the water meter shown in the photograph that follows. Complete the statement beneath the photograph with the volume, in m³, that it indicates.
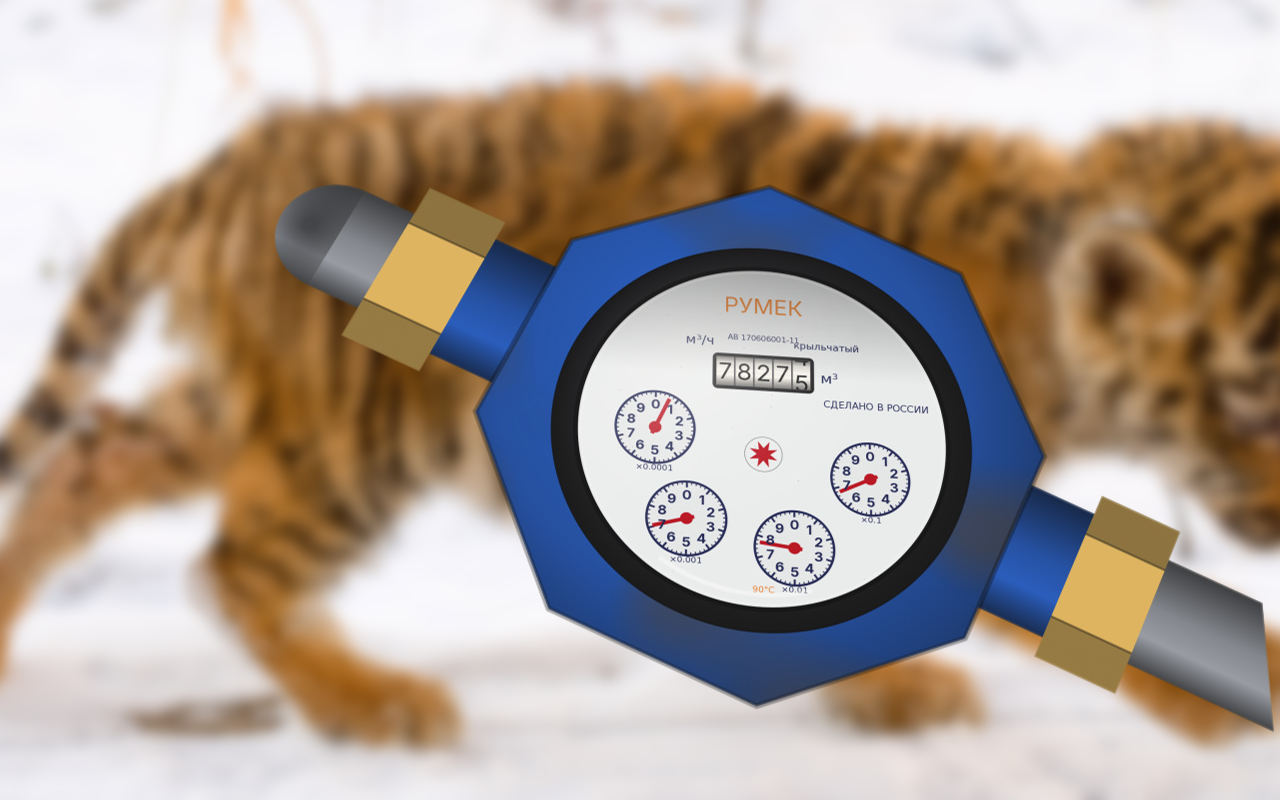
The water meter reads 78274.6770 m³
